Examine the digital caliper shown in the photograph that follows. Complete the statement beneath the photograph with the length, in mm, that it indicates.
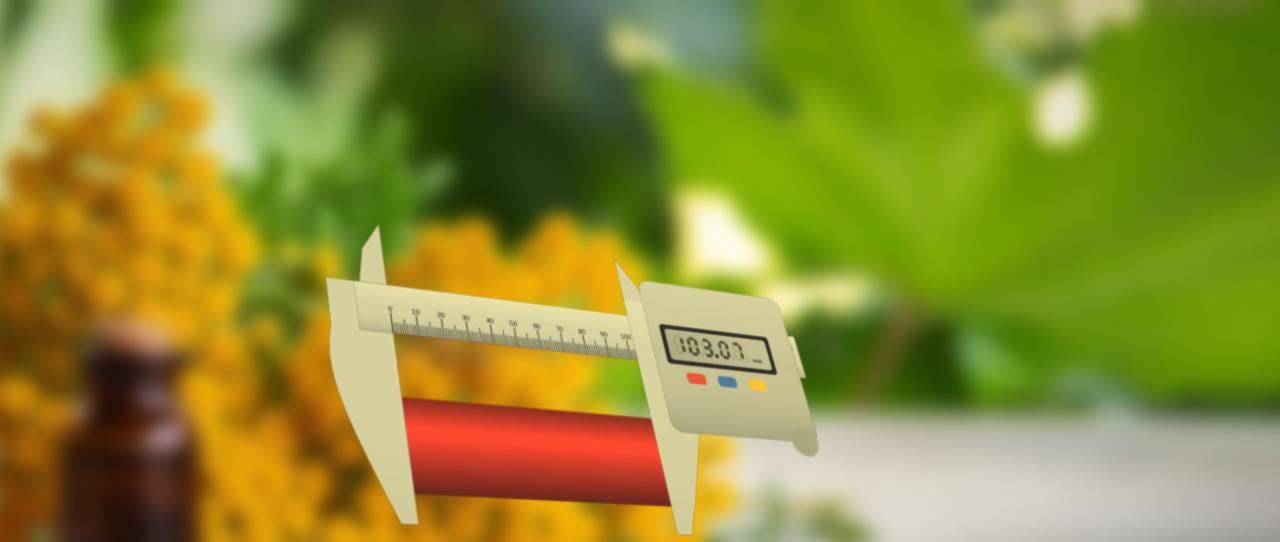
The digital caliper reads 103.07 mm
